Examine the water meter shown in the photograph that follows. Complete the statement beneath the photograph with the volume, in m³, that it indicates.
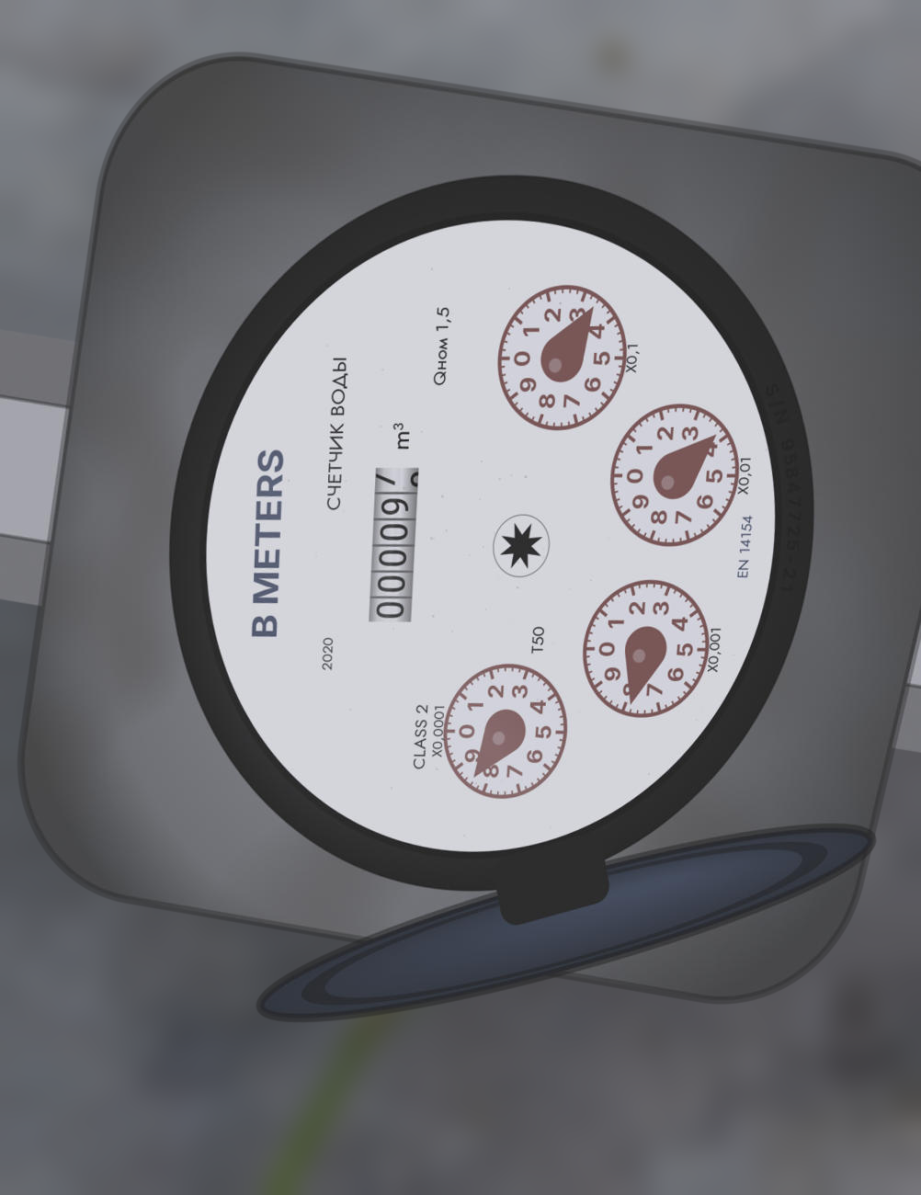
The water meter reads 97.3378 m³
